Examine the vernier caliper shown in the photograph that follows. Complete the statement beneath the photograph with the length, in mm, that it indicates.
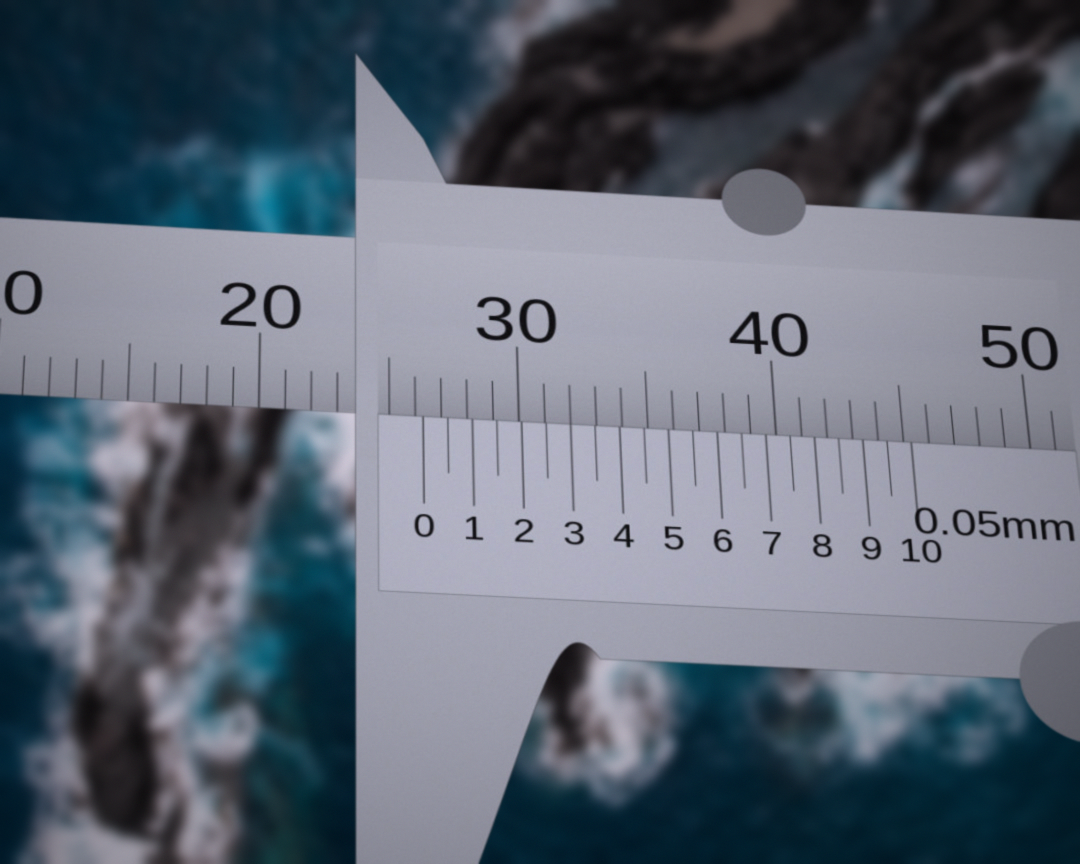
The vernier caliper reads 26.3 mm
